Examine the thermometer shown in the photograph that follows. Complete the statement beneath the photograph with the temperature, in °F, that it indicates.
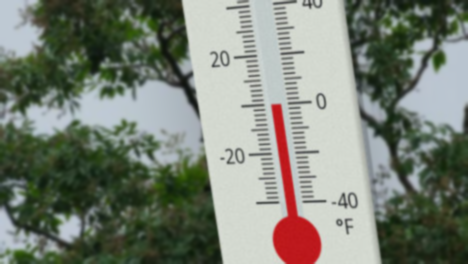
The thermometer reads 0 °F
